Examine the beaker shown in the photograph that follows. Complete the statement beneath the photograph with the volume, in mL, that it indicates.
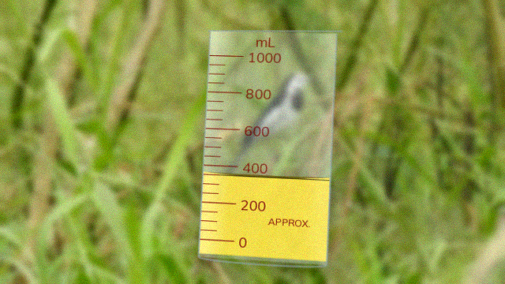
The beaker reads 350 mL
